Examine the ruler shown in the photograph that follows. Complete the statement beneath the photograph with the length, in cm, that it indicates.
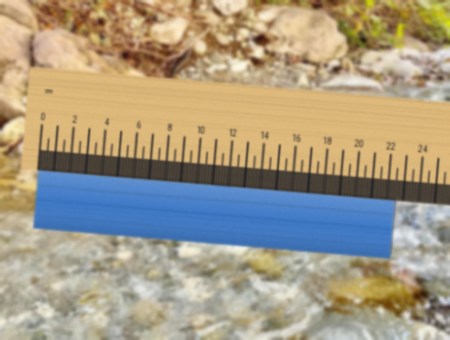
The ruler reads 22.5 cm
